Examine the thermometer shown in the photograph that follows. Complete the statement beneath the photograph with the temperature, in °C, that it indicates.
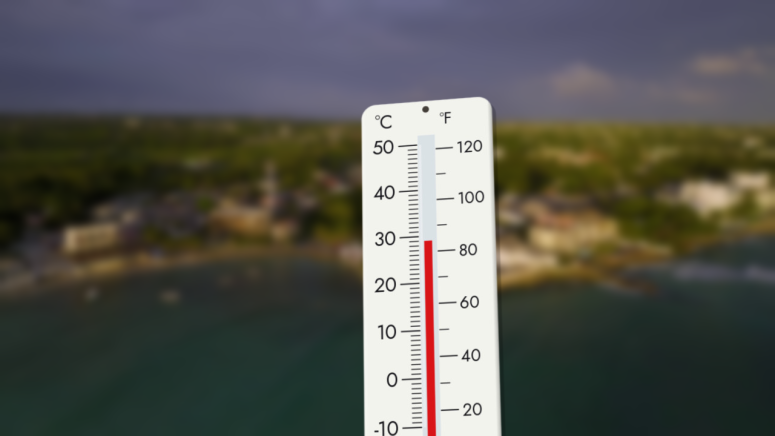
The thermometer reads 29 °C
